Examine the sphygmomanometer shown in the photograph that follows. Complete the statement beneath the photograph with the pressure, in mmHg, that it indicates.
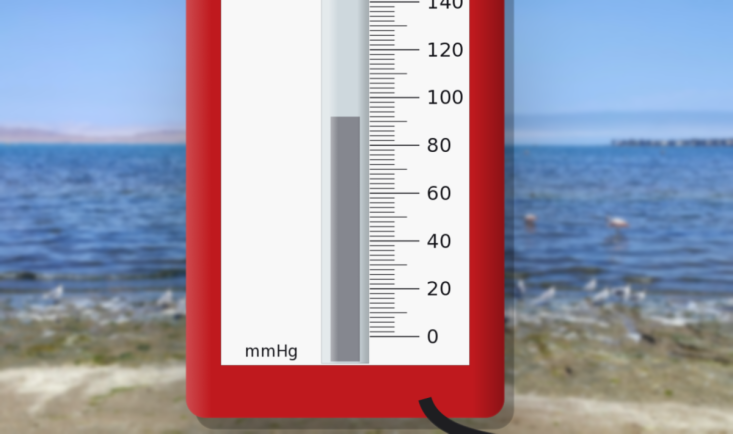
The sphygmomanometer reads 92 mmHg
